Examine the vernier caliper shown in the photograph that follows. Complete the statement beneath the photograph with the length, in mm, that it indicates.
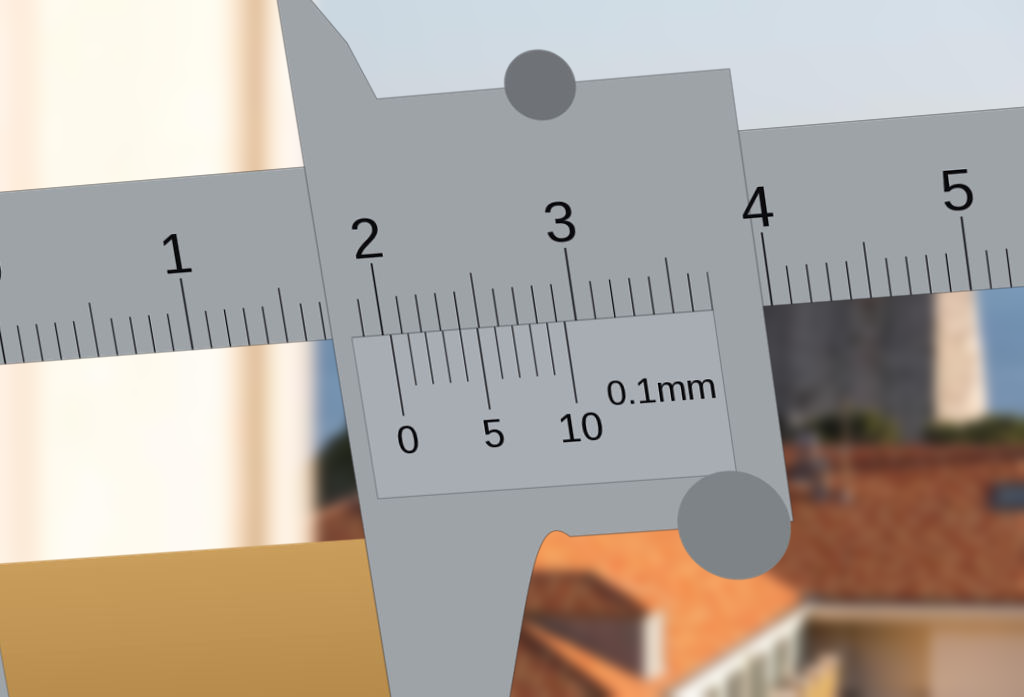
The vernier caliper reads 20.4 mm
